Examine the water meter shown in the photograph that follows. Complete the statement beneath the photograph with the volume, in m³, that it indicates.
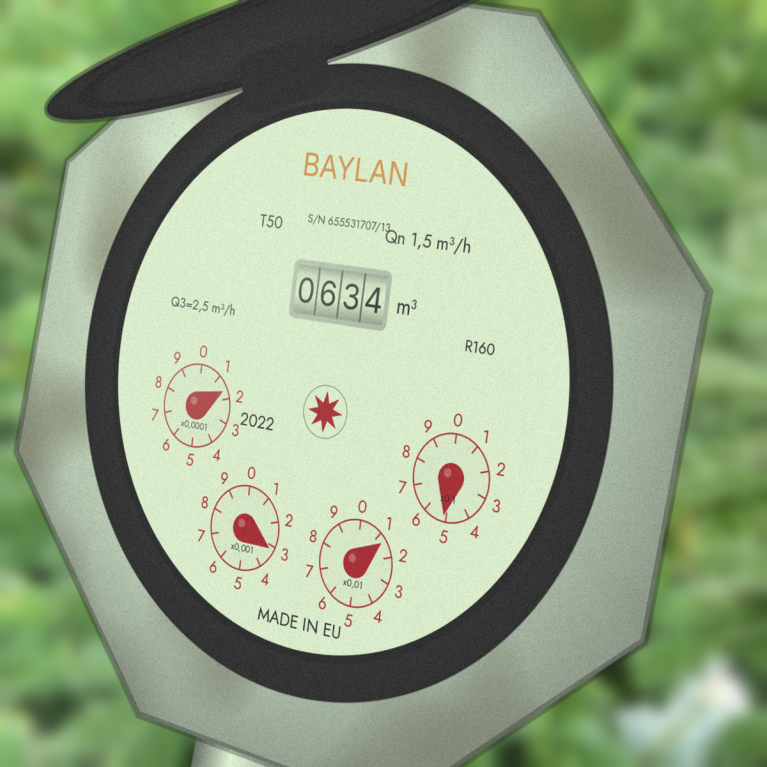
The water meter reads 634.5131 m³
